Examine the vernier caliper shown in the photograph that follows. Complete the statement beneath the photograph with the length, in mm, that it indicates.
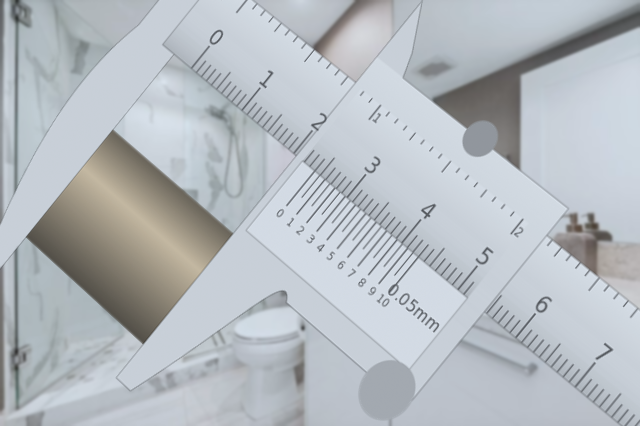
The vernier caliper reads 24.0 mm
